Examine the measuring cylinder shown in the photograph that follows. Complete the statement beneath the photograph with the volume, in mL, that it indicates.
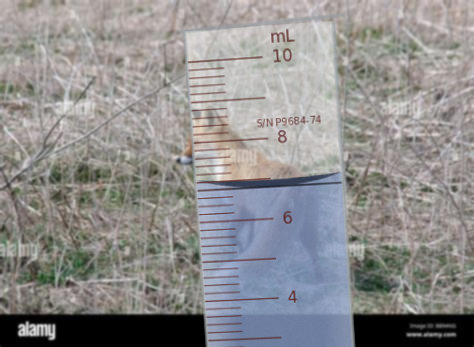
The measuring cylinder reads 6.8 mL
